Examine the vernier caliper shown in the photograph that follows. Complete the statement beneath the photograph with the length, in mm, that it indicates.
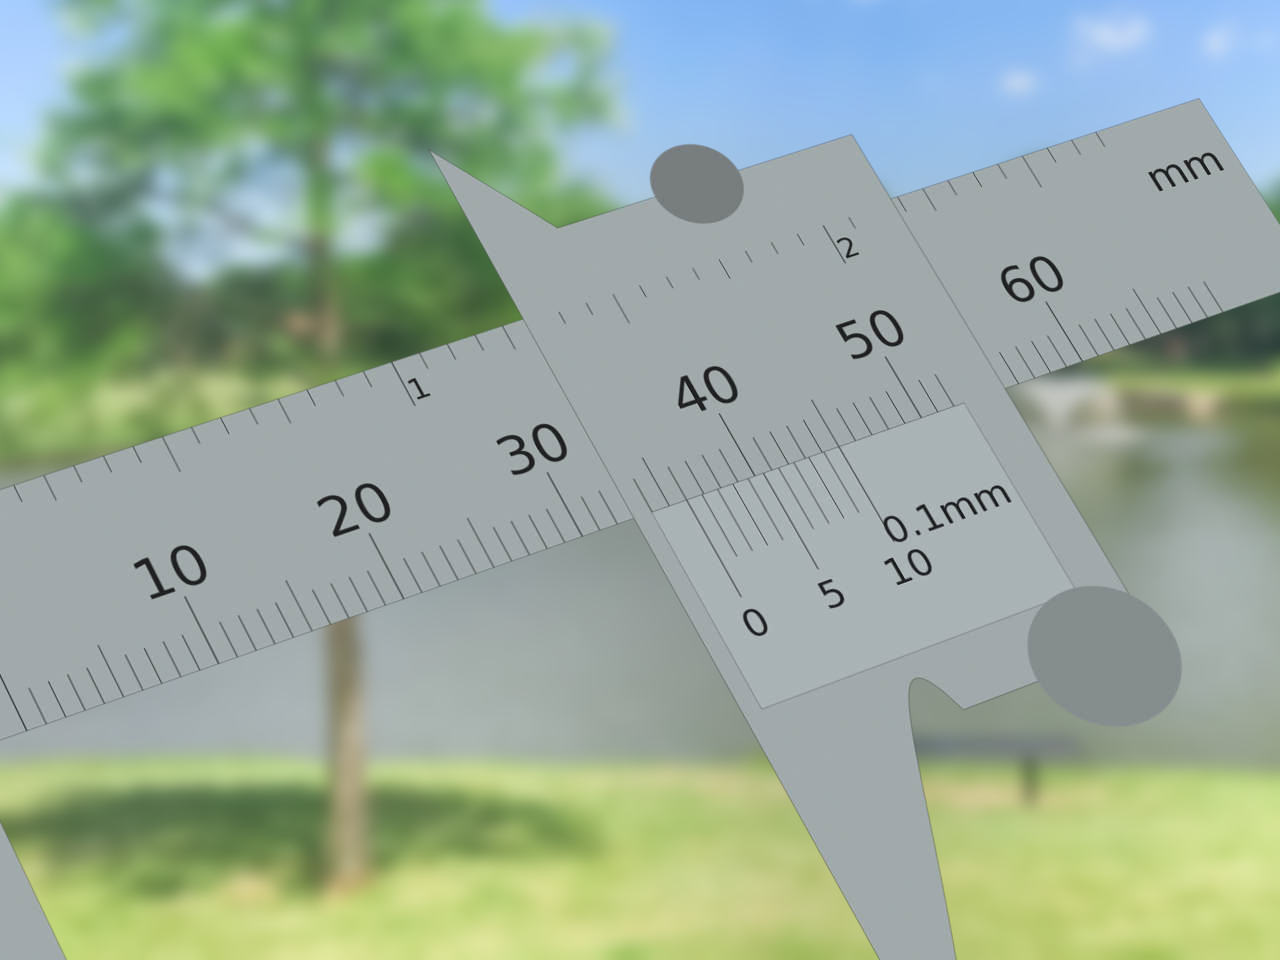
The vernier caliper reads 36.0 mm
